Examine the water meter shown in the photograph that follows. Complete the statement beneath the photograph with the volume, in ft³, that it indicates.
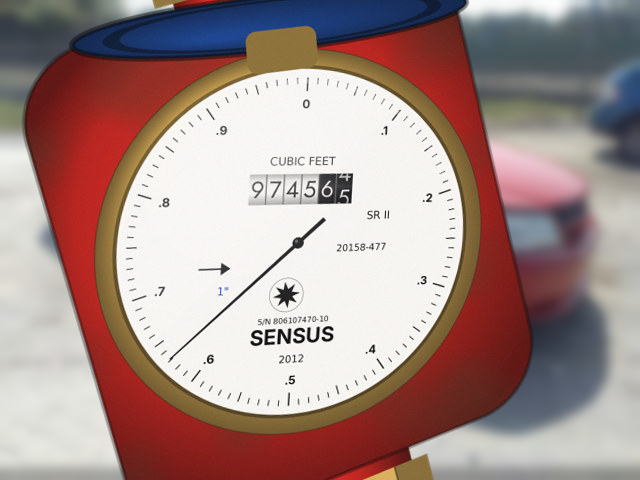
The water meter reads 974564.63 ft³
